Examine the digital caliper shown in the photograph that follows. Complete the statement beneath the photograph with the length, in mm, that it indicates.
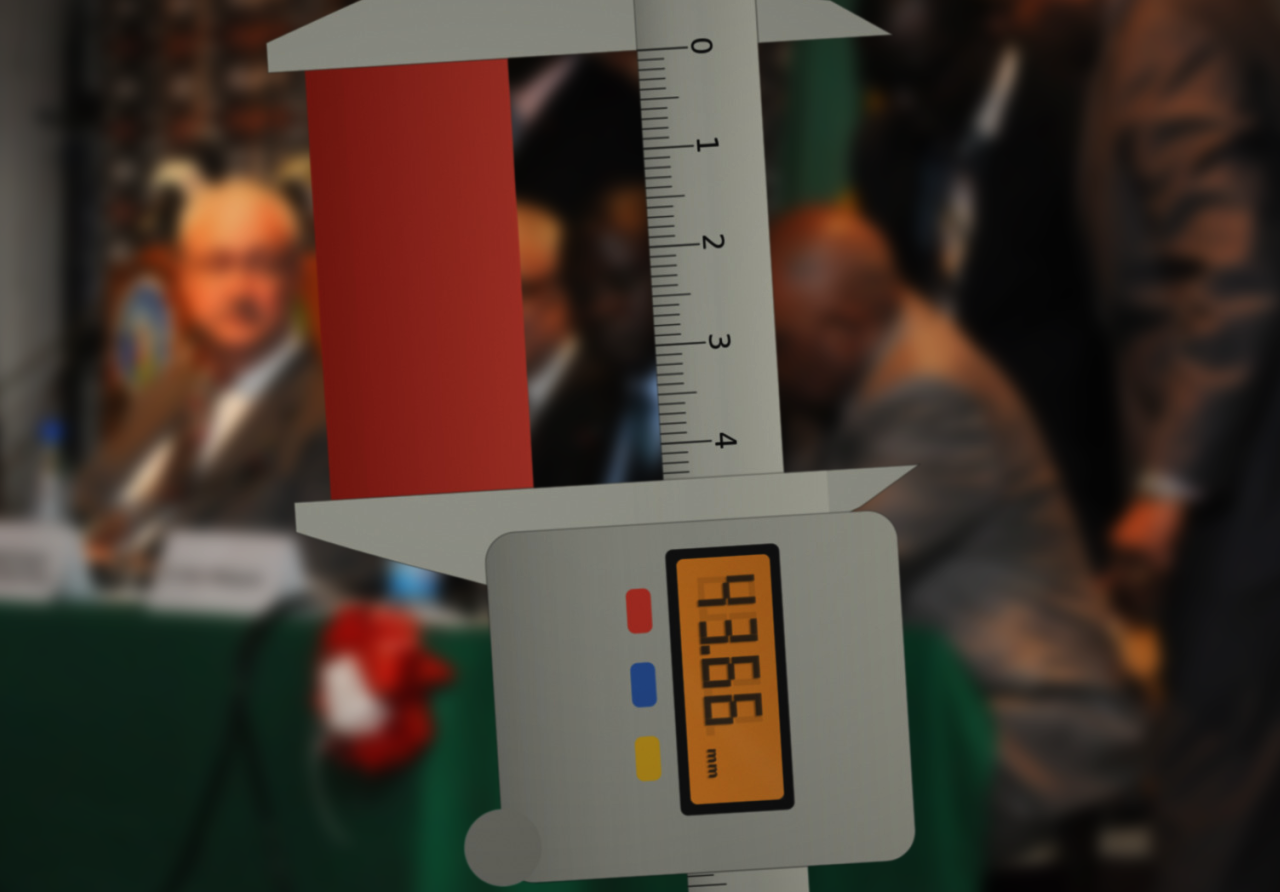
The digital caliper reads 43.66 mm
